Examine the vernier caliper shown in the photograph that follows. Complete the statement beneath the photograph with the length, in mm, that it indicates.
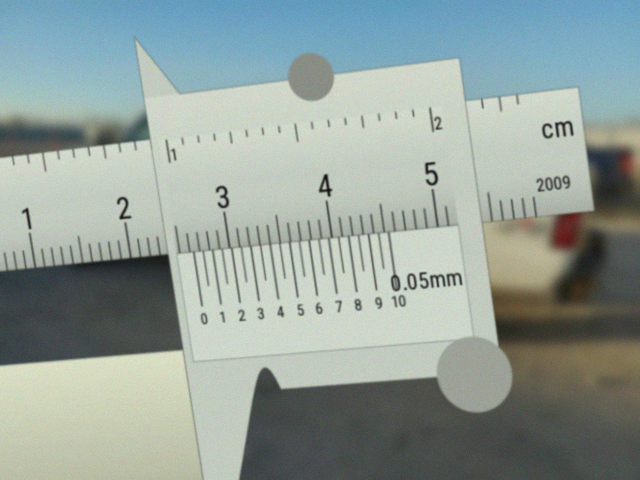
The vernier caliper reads 26.4 mm
